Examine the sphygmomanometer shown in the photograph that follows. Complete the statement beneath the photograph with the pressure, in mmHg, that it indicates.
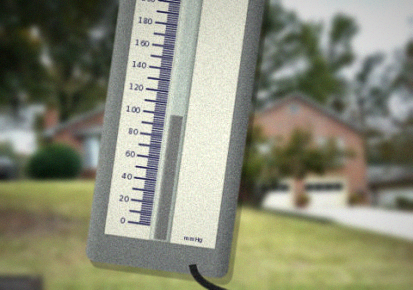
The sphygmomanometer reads 100 mmHg
